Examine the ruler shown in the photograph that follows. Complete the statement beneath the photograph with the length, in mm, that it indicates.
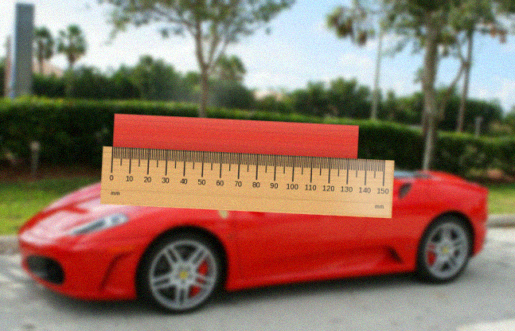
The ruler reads 135 mm
